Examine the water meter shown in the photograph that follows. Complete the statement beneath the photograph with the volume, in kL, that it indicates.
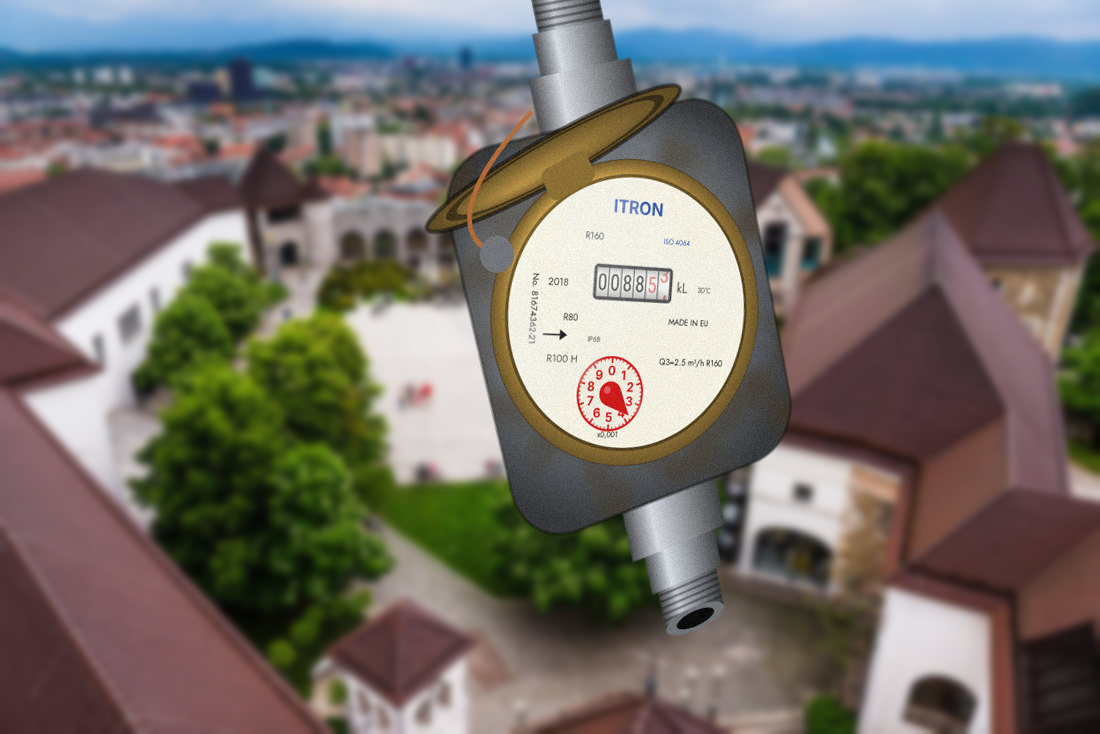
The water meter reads 88.533 kL
